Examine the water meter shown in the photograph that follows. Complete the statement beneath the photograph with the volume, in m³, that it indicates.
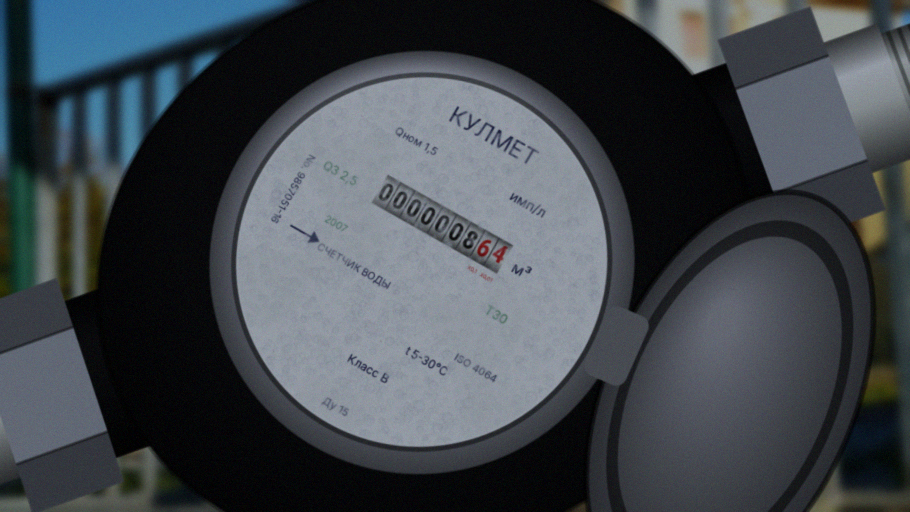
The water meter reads 8.64 m³
